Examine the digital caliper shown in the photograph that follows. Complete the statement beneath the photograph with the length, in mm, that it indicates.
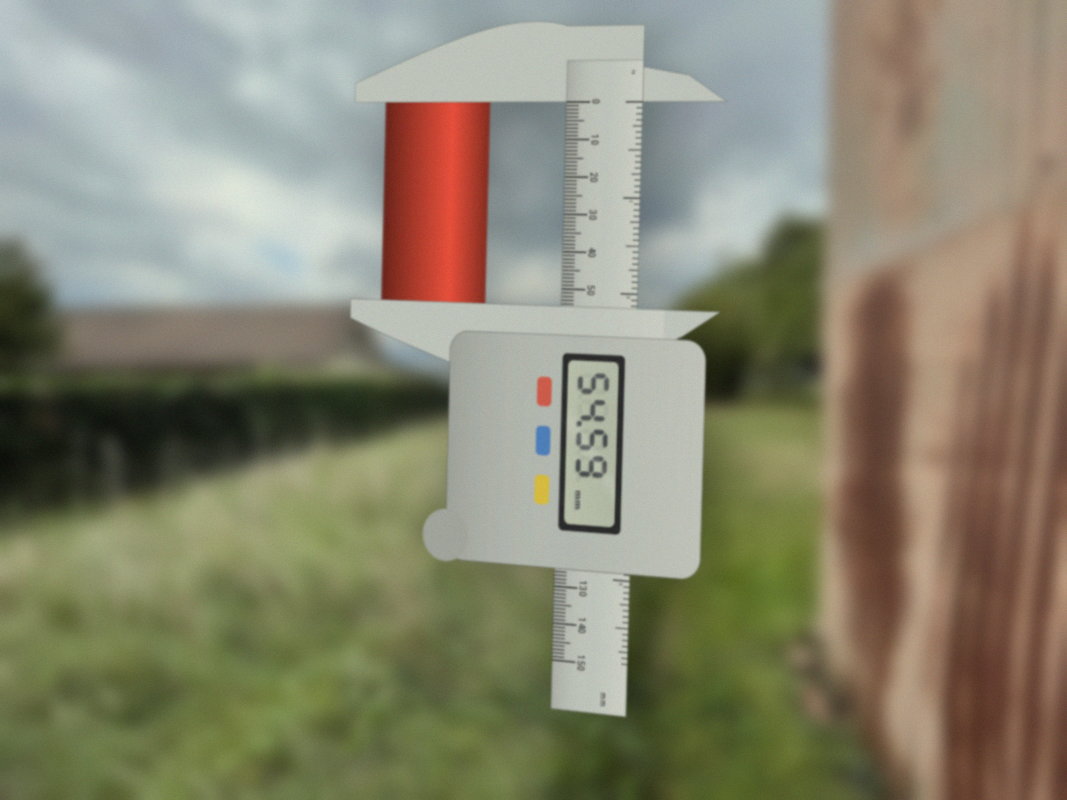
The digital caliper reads 54.59 mm
